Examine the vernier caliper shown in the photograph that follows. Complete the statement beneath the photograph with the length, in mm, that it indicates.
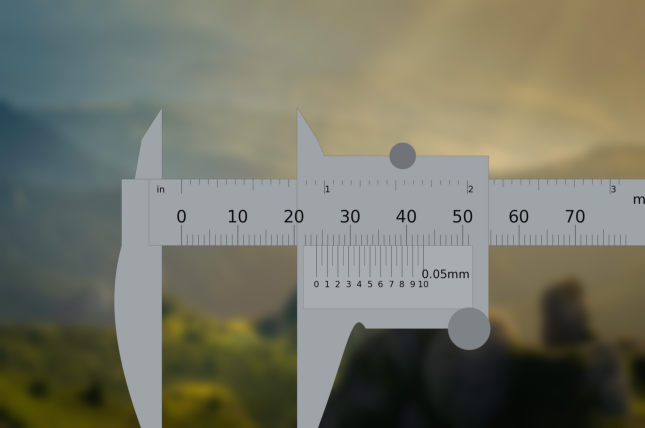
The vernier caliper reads 24.0 mm
